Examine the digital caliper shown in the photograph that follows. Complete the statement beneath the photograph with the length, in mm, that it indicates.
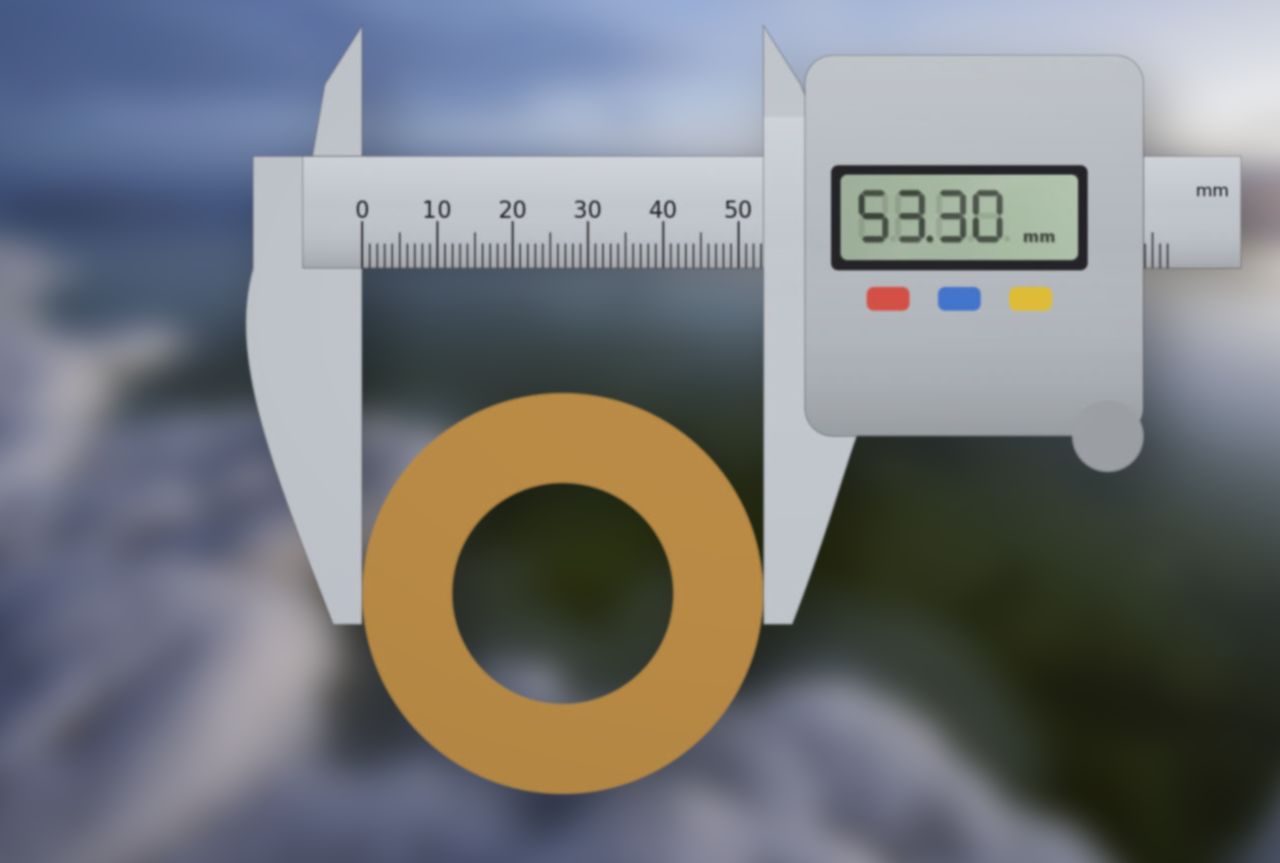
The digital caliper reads 53.30 mm
